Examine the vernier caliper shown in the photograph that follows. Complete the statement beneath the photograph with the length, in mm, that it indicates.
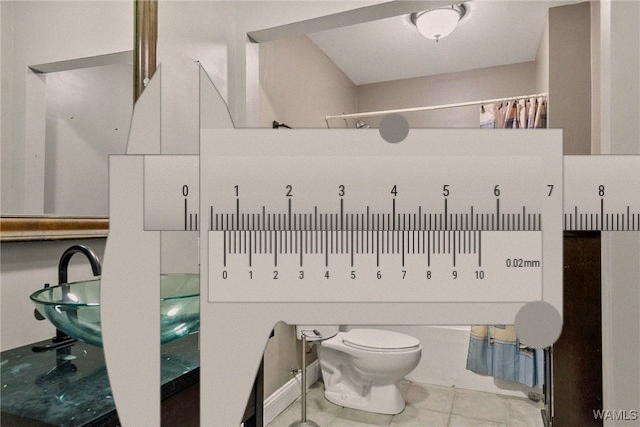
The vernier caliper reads 7.5 mm
